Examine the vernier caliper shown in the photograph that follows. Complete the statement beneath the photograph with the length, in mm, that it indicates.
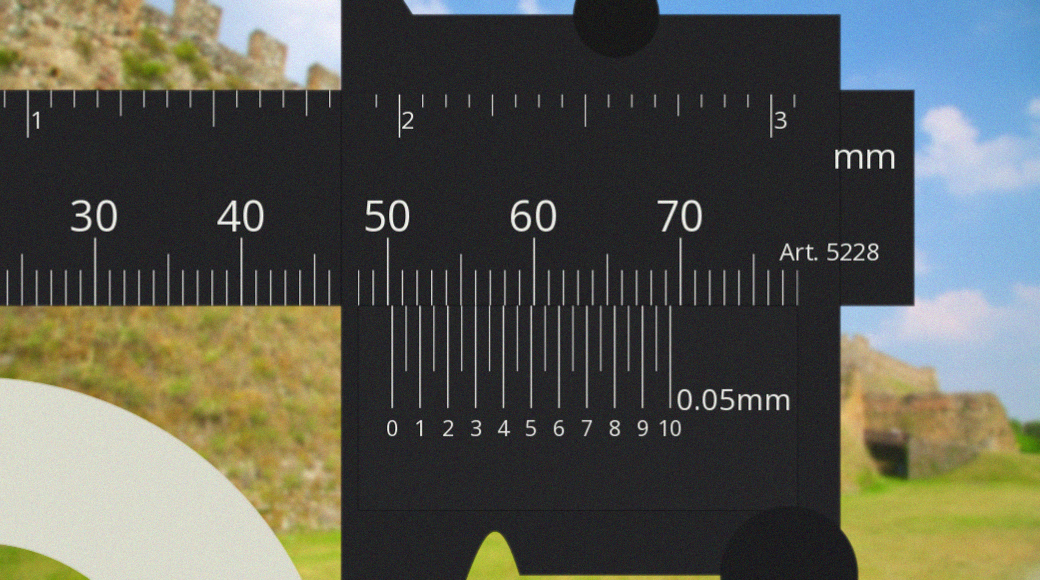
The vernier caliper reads 50.3 mm
